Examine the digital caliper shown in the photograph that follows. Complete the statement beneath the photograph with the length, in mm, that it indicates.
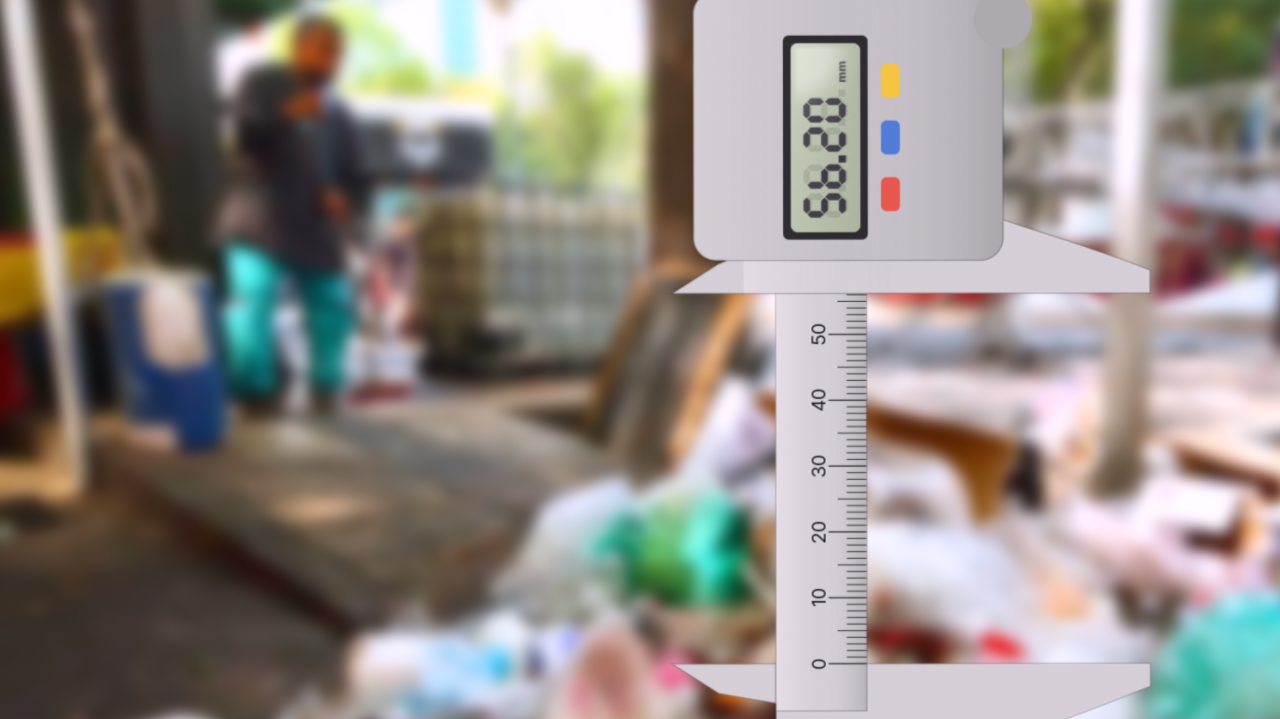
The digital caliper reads 56.20 mm
